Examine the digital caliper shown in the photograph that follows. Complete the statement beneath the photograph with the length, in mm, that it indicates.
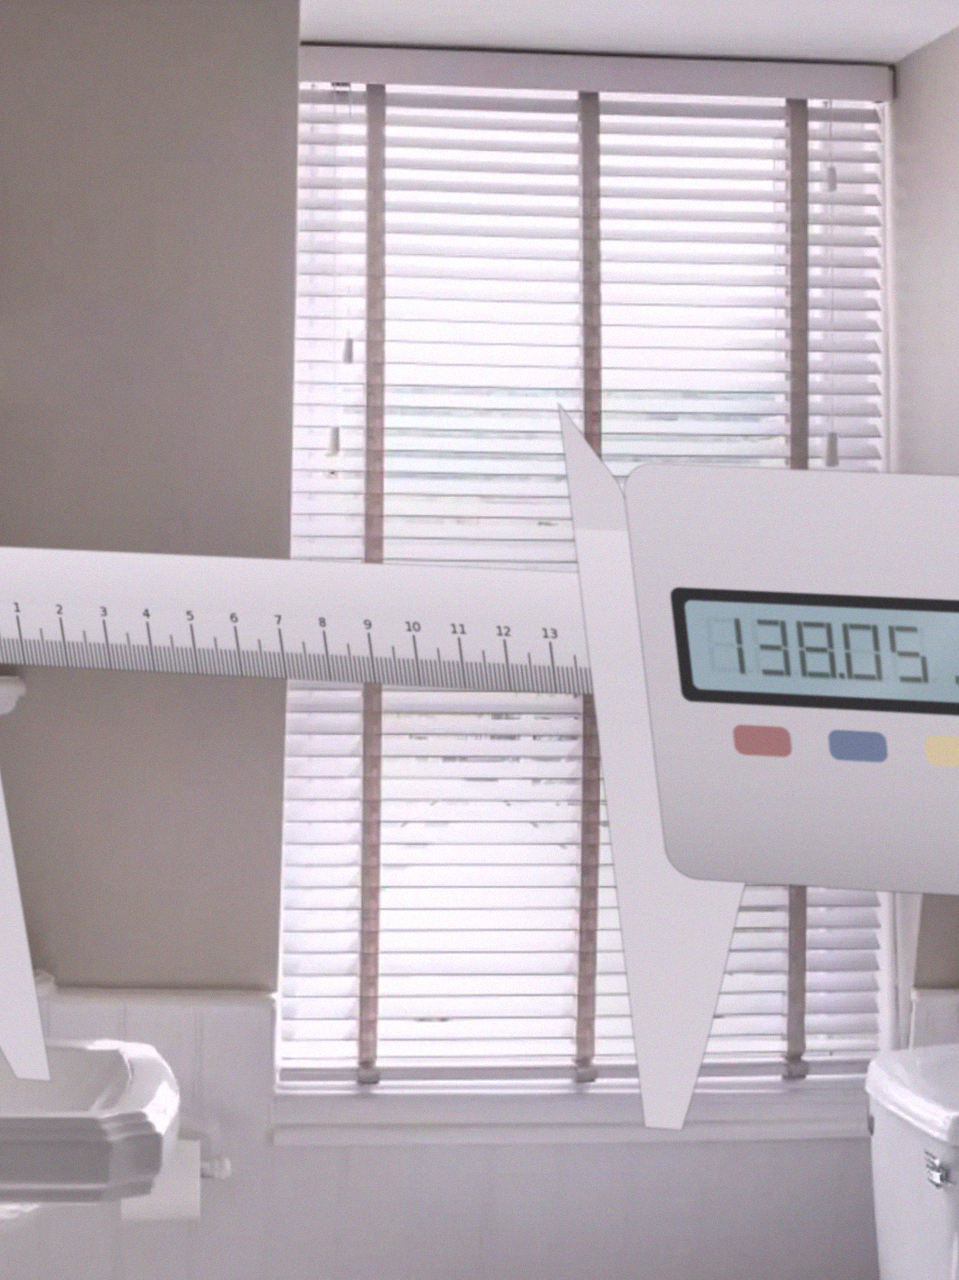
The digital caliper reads 138.05 mm
